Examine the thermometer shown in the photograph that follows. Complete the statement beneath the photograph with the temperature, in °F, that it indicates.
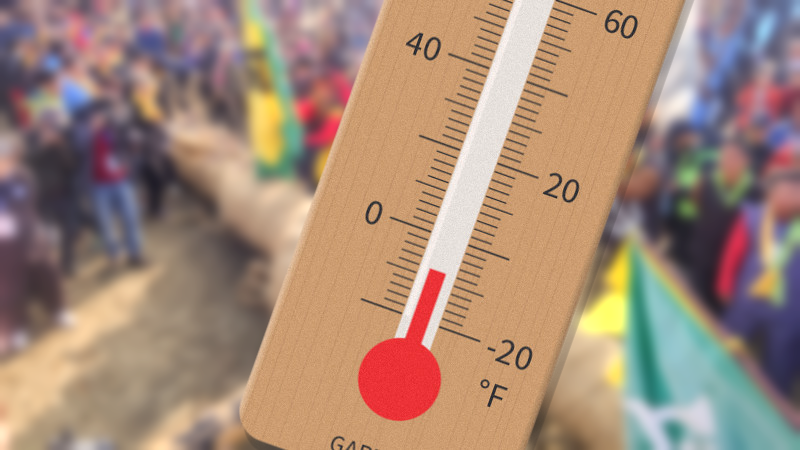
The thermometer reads -8 °F
